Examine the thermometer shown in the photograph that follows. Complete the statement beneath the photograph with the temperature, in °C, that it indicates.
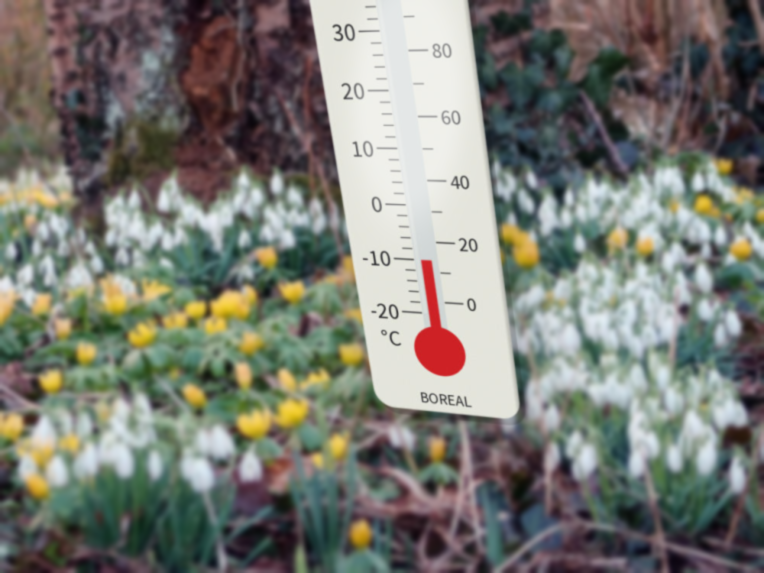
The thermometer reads -10 °C
